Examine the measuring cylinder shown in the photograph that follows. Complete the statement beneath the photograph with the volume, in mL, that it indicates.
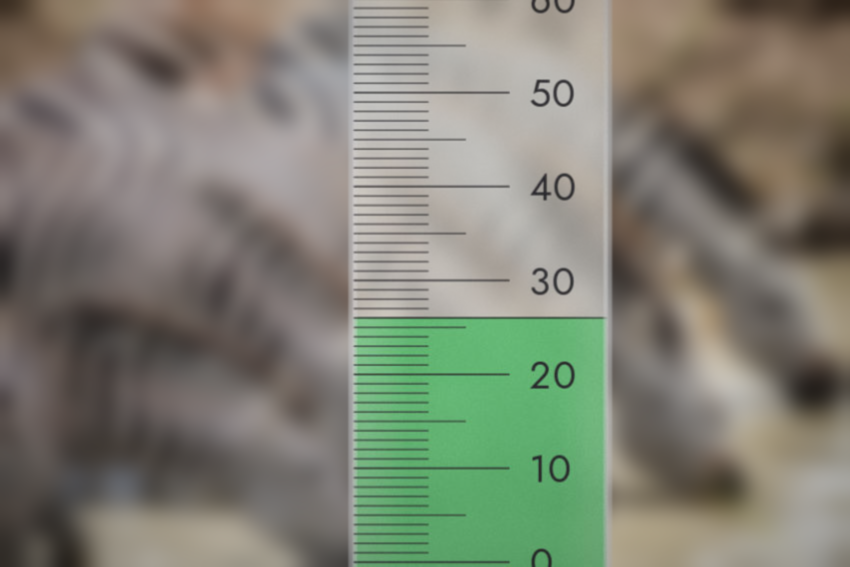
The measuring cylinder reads 26 mL
